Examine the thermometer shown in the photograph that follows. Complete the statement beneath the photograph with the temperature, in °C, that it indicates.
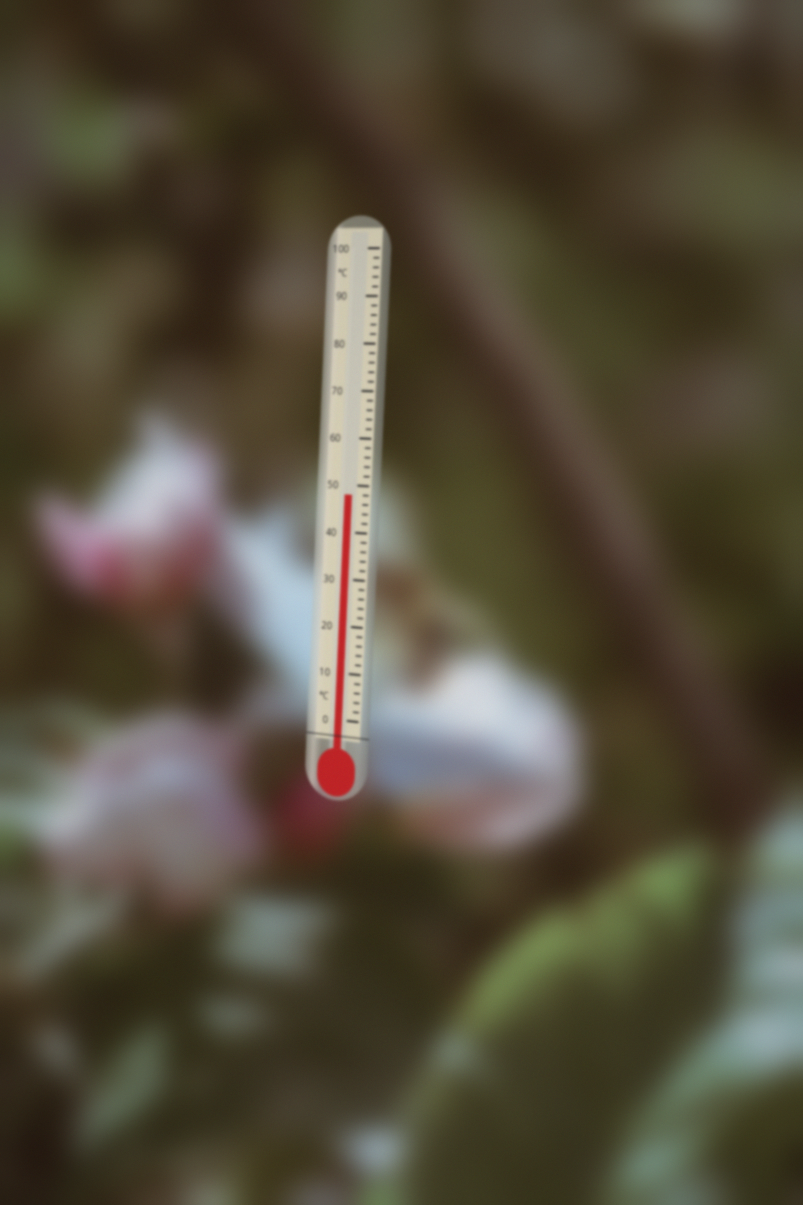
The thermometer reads 48 °C
